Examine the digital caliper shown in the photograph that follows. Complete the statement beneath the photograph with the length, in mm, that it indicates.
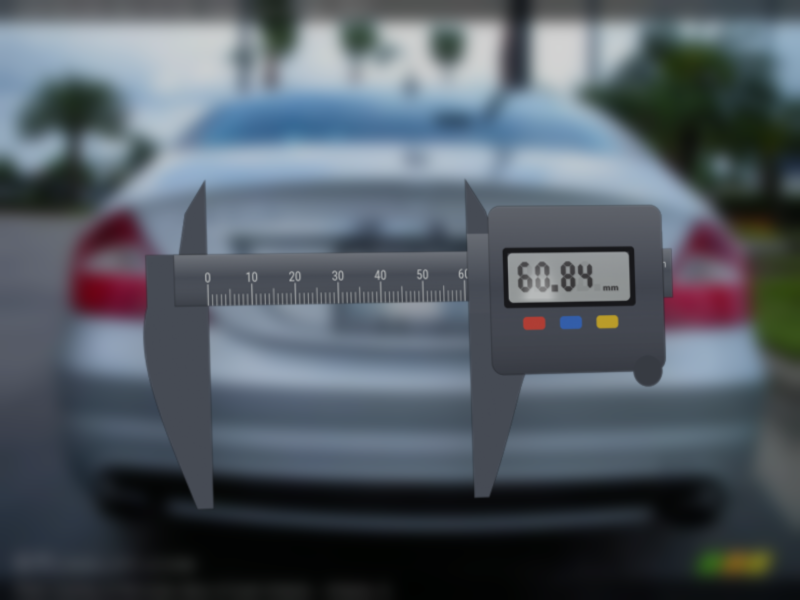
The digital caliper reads 60.84 mm
